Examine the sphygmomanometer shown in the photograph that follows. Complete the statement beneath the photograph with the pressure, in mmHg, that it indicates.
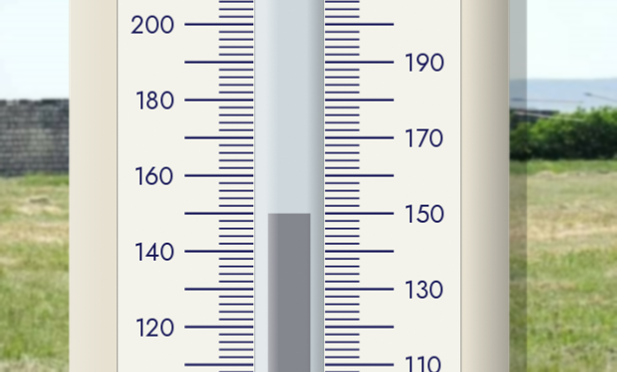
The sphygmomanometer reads 150 mmHg
